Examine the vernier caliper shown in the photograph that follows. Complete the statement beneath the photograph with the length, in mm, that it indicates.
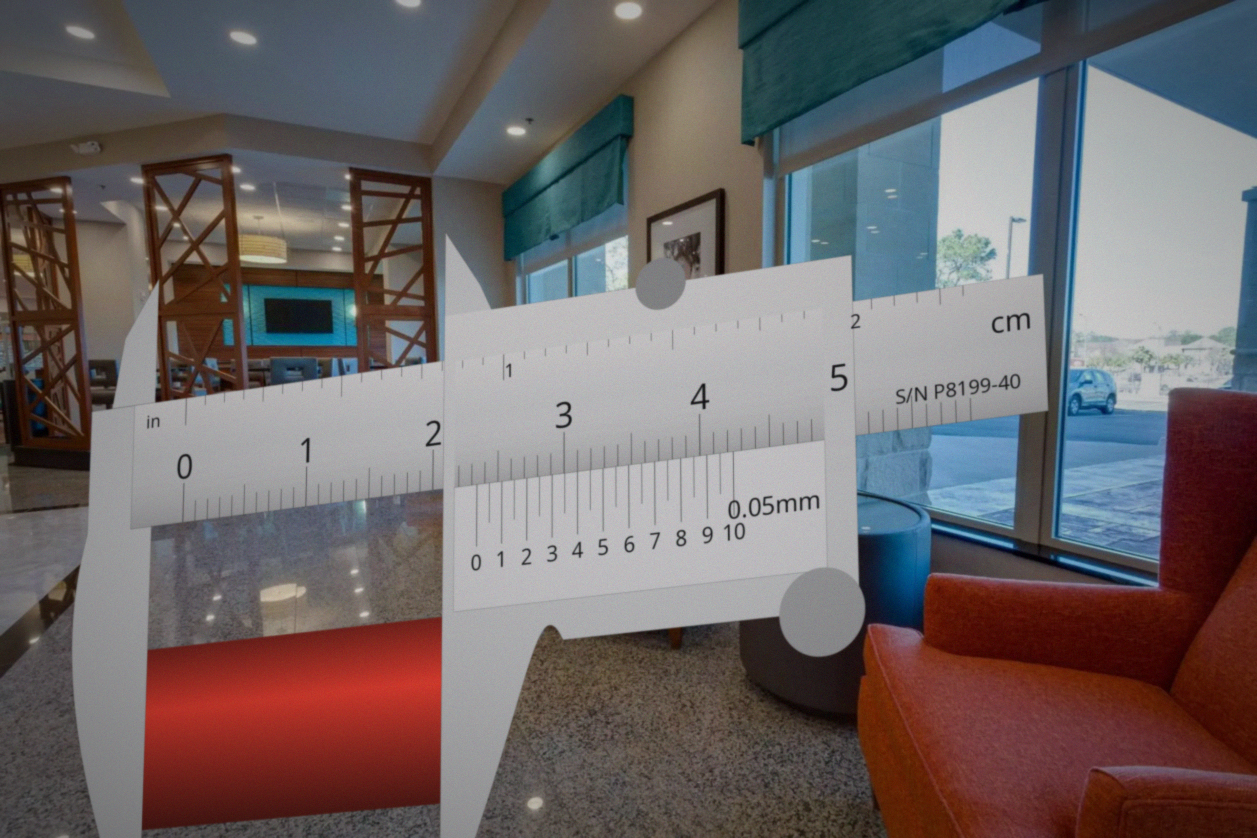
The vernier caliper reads 23.4 mm
